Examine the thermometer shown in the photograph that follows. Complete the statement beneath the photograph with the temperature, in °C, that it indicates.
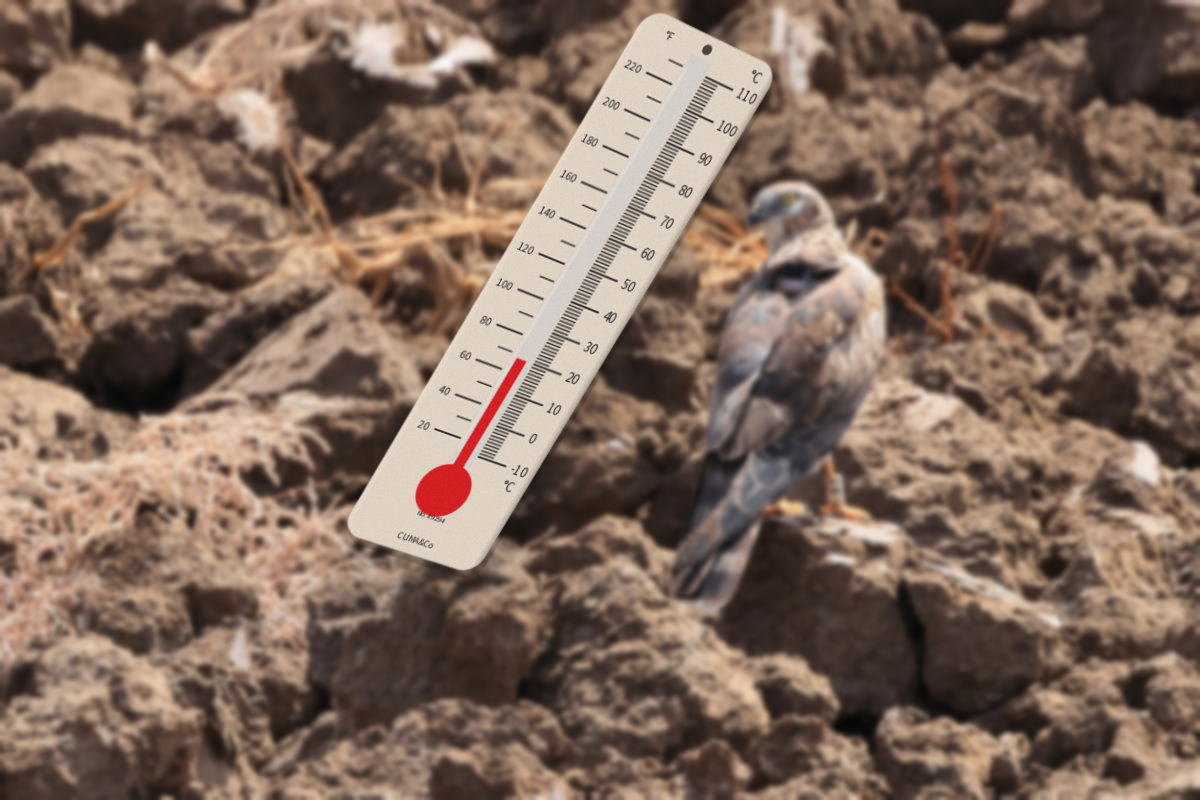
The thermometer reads 20 °C
